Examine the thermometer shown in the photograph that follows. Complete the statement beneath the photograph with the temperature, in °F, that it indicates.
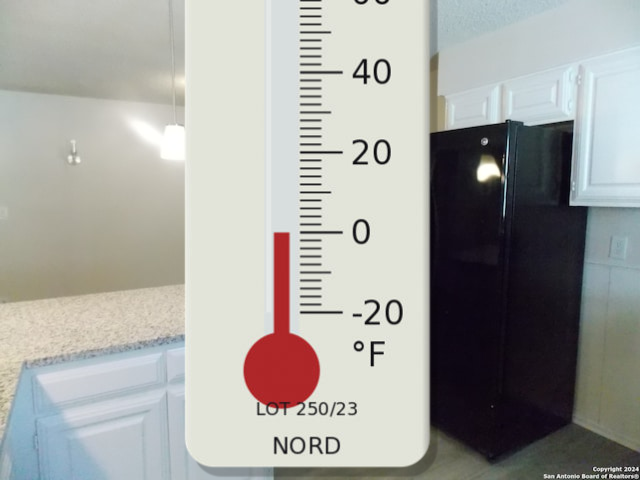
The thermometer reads 0 °F
